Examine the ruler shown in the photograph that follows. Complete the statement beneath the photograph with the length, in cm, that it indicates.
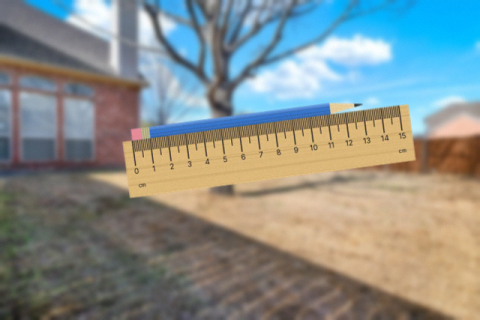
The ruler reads 13 cm
